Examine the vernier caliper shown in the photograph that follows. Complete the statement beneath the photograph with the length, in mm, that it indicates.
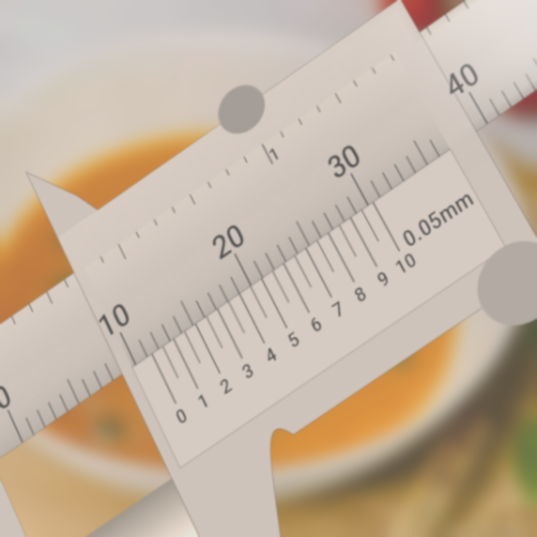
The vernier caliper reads 11.4 mm
